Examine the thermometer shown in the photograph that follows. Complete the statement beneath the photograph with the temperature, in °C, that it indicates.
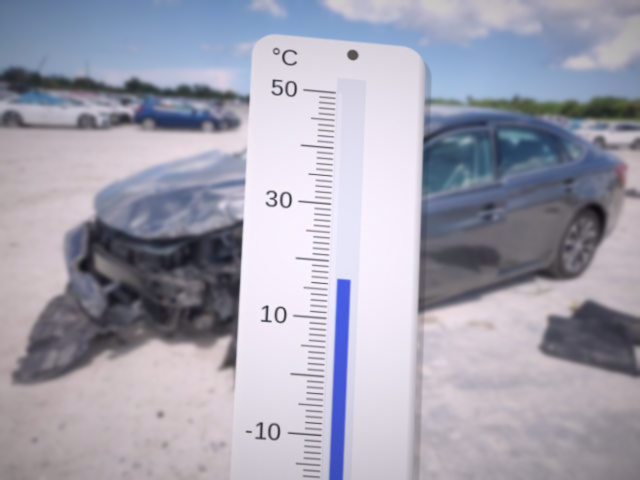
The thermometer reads 17 °C
